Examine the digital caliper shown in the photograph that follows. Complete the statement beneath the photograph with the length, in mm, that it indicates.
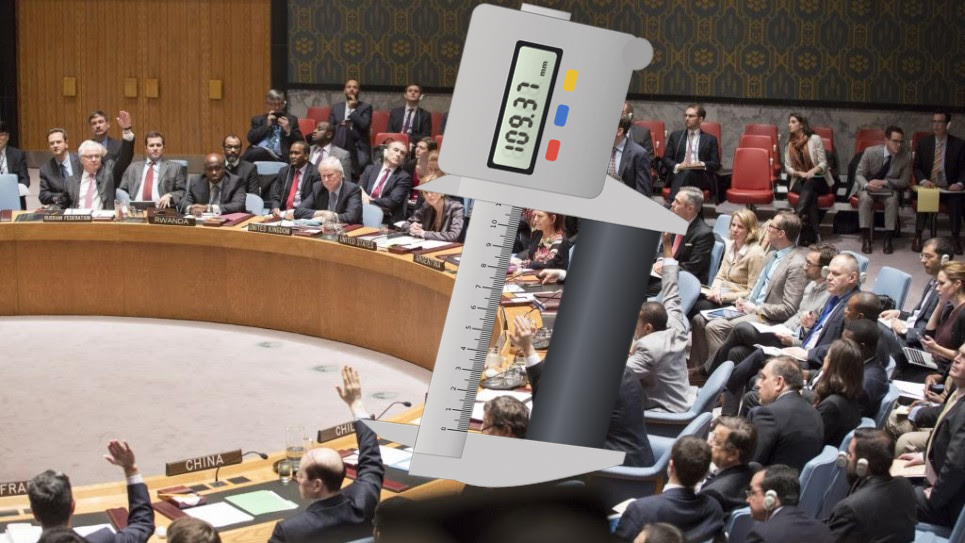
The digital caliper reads 109.37 mm
